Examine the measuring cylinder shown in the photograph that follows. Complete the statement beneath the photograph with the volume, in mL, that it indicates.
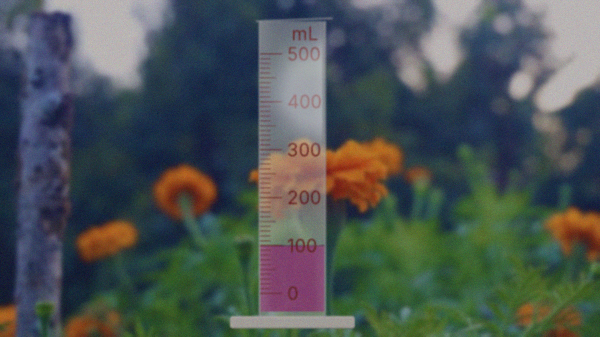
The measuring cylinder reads 100 mL
